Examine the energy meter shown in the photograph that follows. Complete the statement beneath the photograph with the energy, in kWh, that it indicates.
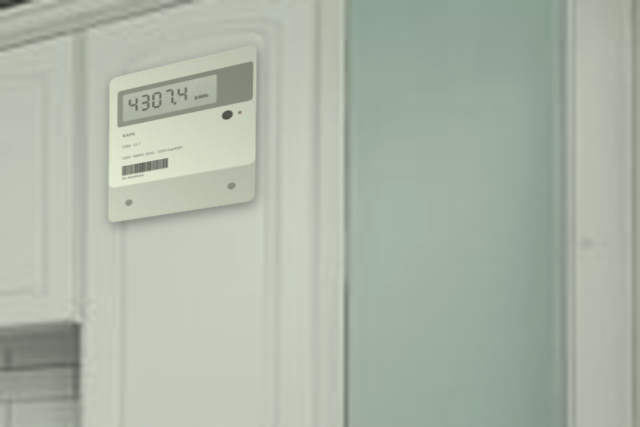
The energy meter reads 4307.4 kWh
